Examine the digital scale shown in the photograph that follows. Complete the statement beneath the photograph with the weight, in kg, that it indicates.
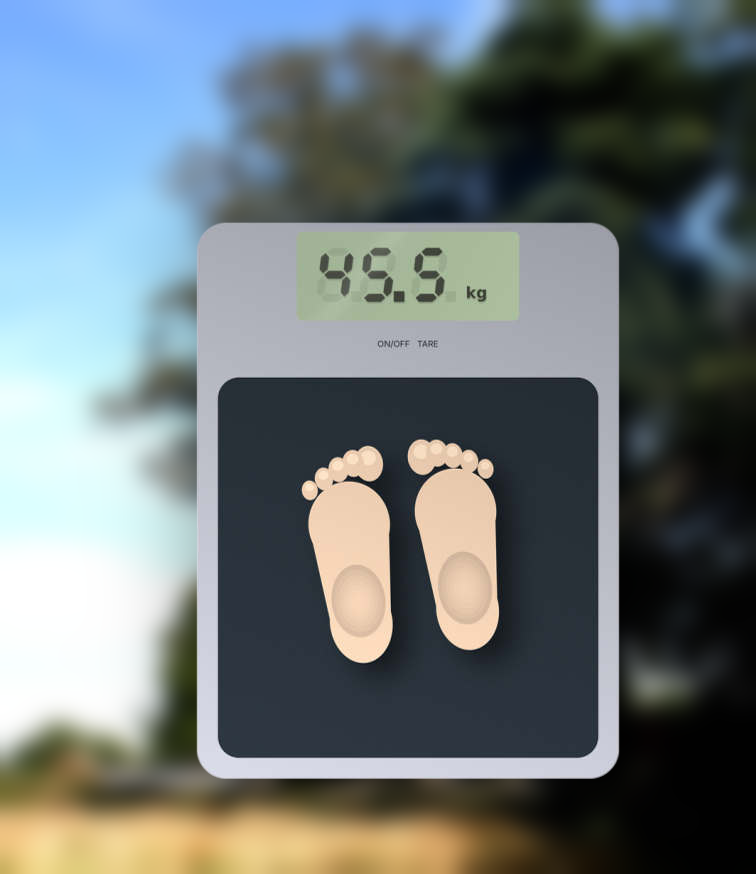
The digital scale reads 45.5 kg
